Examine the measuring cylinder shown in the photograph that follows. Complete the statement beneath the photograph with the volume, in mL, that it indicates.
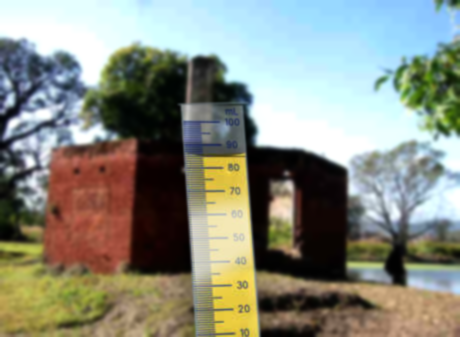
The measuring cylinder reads 85 mL
